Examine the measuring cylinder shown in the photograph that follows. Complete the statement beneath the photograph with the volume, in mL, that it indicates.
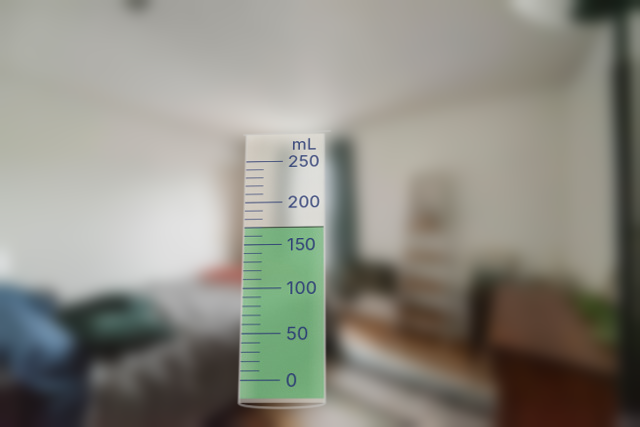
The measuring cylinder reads 170 mL
